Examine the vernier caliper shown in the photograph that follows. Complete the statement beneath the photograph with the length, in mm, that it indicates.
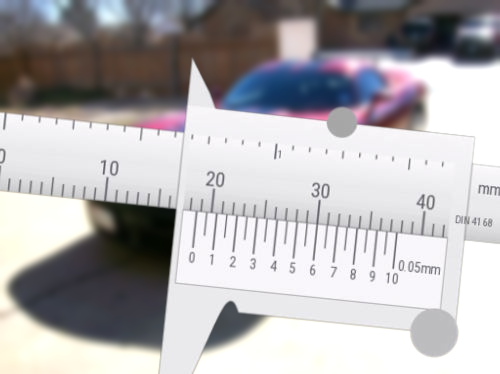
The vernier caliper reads 18.6 mm
